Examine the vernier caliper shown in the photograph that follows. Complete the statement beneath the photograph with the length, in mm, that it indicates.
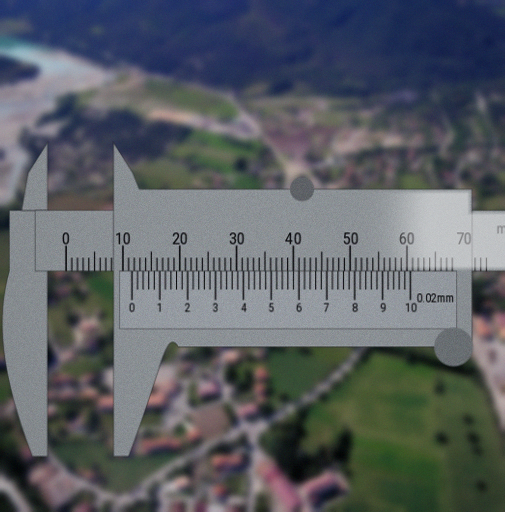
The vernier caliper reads 11.6 mm
